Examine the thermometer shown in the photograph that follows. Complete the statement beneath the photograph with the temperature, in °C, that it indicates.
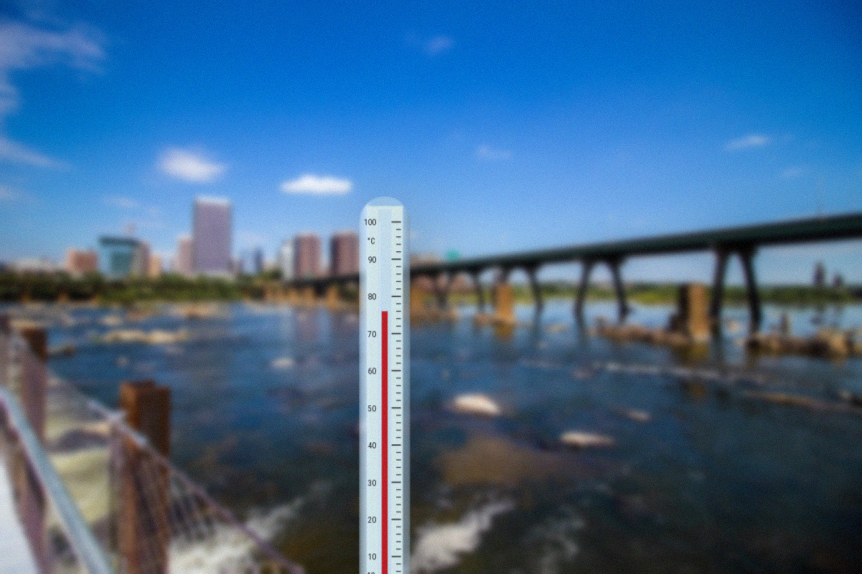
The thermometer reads 76 °C
